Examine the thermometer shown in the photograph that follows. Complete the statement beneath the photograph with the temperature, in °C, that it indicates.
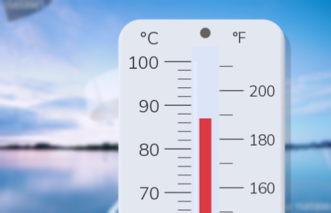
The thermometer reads 87 °C
